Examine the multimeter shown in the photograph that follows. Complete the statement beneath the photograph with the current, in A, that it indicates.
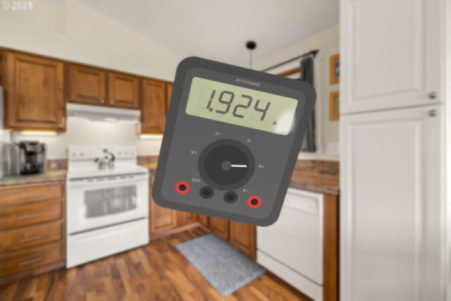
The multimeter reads 1.924 A
